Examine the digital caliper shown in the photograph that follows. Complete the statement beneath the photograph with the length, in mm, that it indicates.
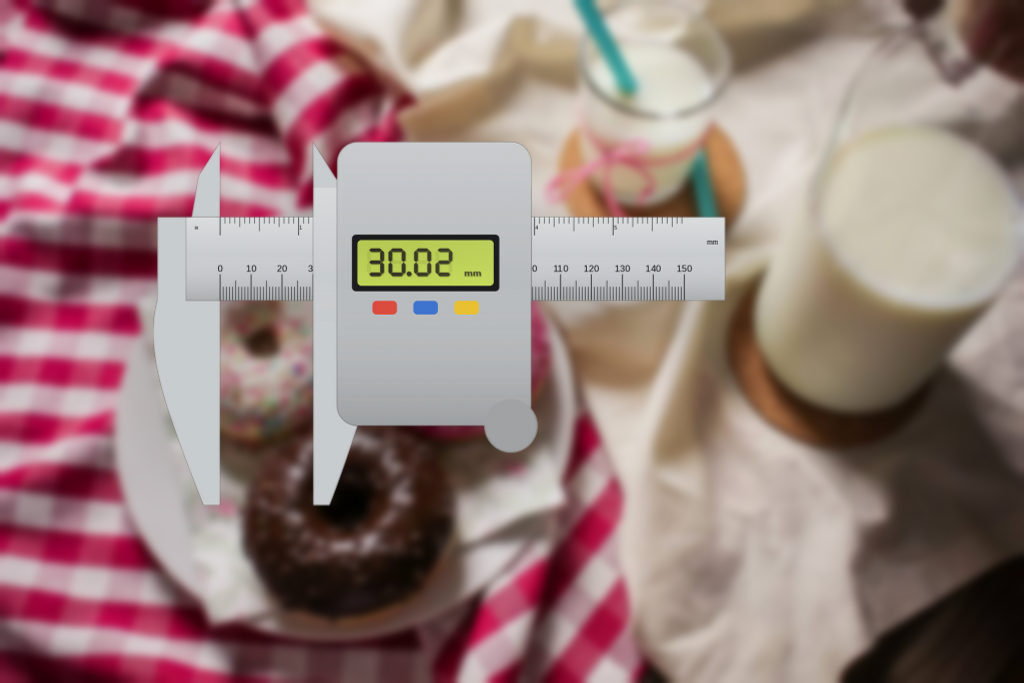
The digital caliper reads 30.02 mm
